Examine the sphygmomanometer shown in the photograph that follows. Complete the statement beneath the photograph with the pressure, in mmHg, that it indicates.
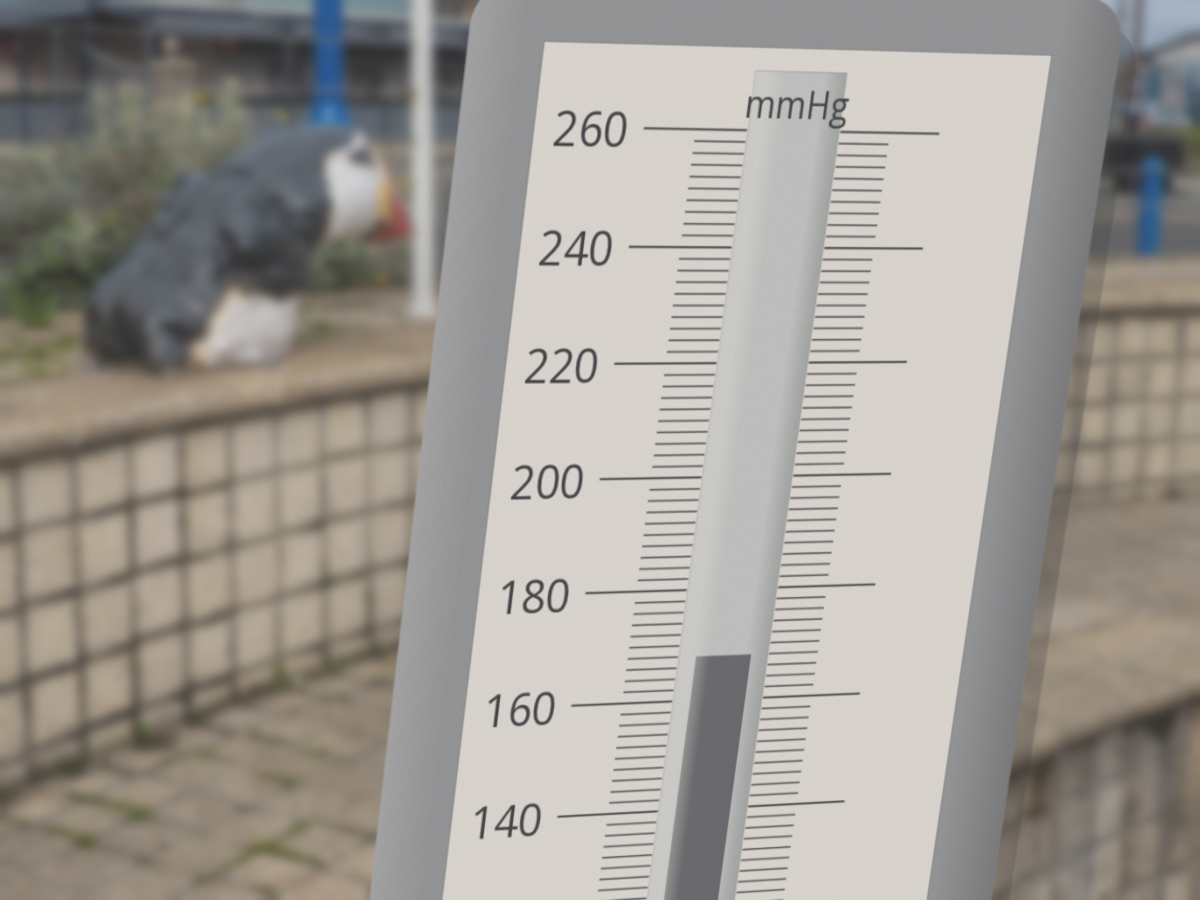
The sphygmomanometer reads 168 mmHg
